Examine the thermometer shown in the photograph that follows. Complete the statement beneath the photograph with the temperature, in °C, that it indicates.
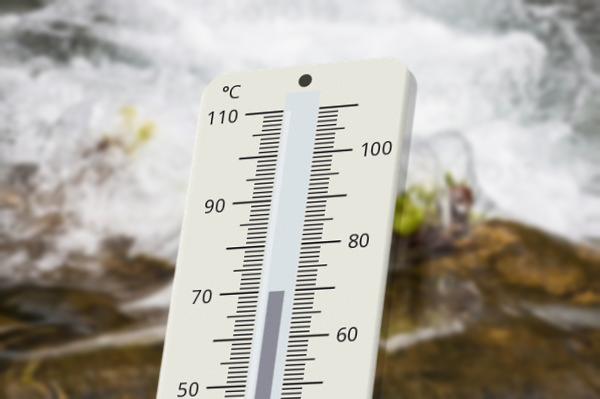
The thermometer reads 70 °C
